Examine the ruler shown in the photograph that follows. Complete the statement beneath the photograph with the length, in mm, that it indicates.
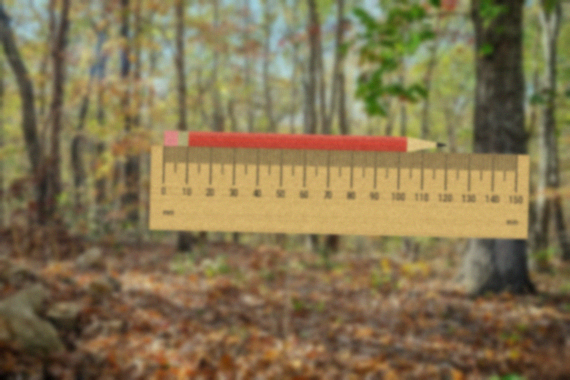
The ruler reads 120 mm
